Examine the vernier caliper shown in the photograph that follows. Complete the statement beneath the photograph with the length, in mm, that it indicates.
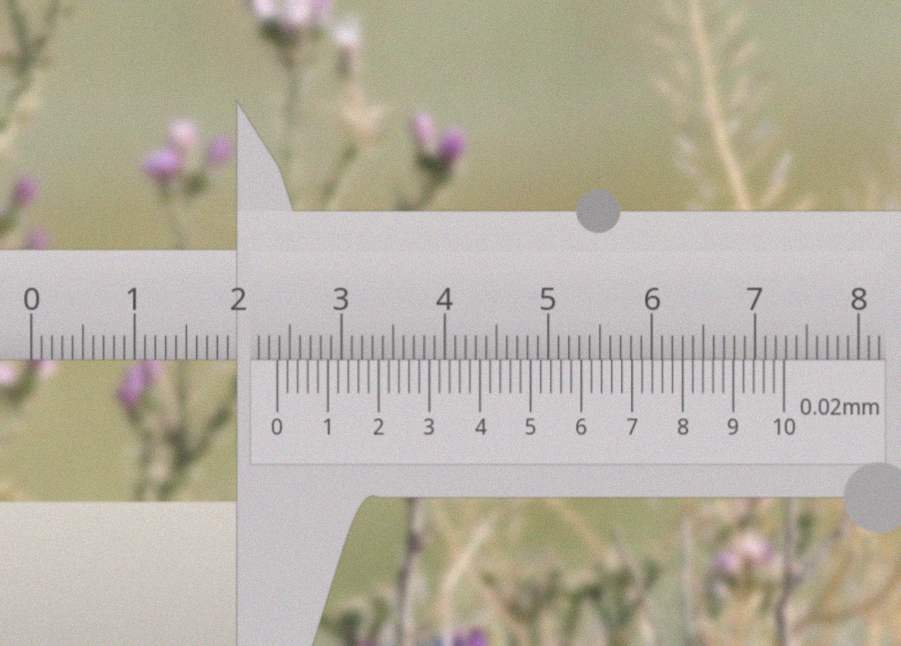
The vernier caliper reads 23.8 mm
